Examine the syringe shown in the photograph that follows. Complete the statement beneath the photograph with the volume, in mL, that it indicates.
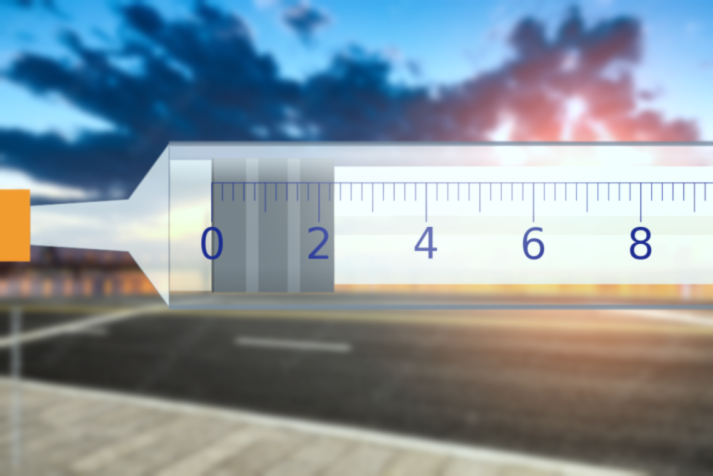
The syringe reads 0 mL
